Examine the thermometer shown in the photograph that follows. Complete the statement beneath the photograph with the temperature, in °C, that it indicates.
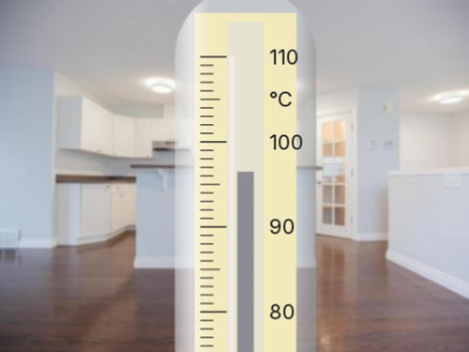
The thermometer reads 96.5 °C
